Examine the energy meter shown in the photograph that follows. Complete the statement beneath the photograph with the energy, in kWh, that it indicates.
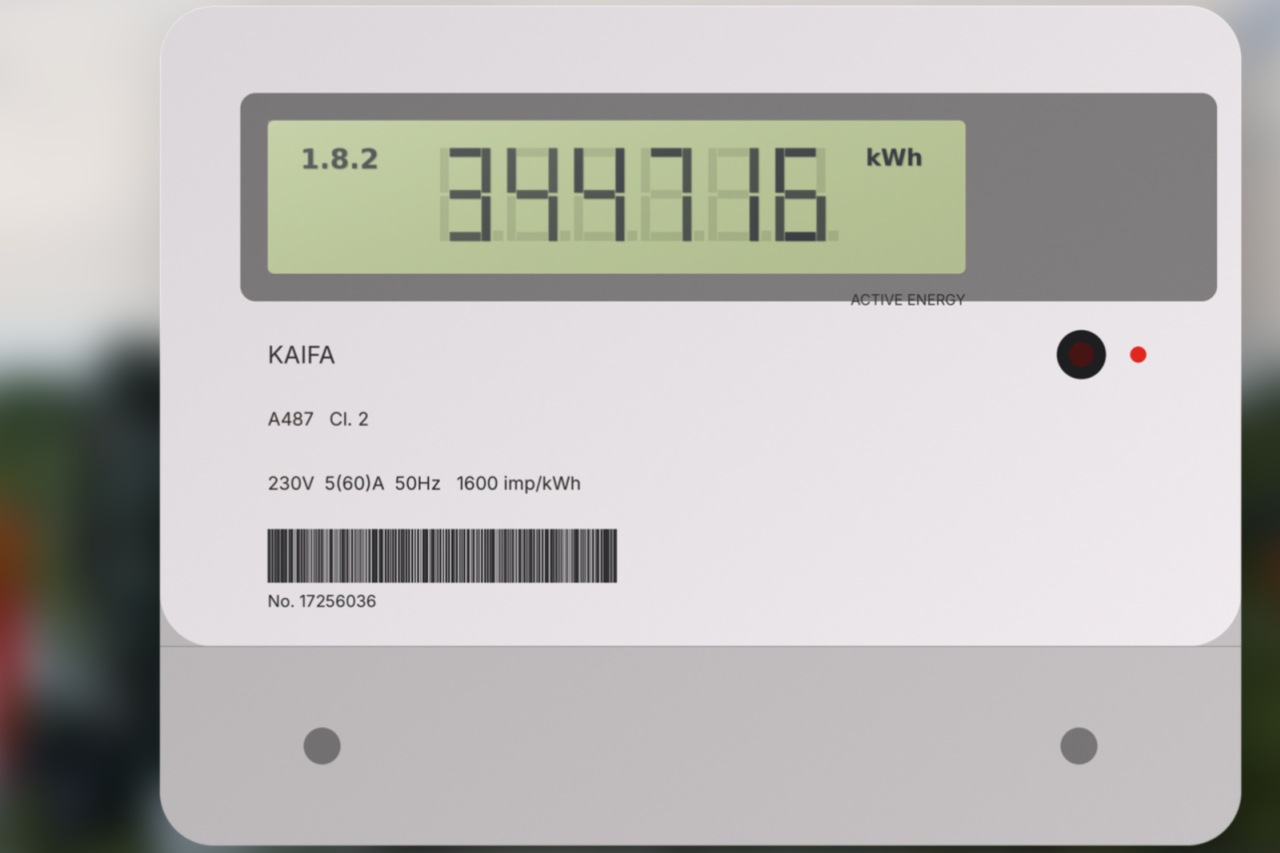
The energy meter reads 344716 kWh
